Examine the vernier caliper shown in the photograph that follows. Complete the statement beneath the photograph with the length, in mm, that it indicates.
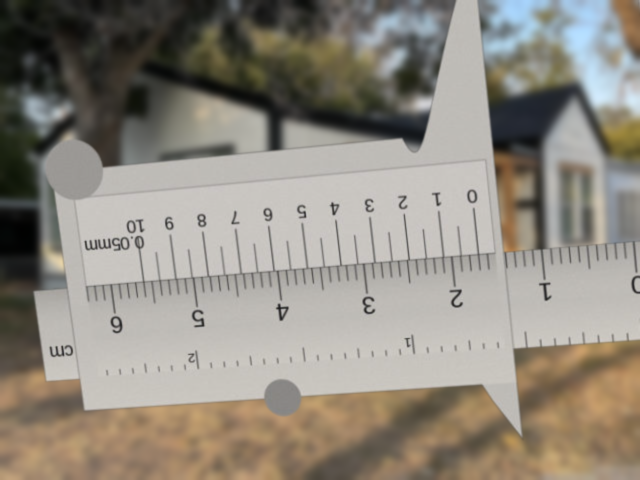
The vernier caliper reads 17.0 mm
